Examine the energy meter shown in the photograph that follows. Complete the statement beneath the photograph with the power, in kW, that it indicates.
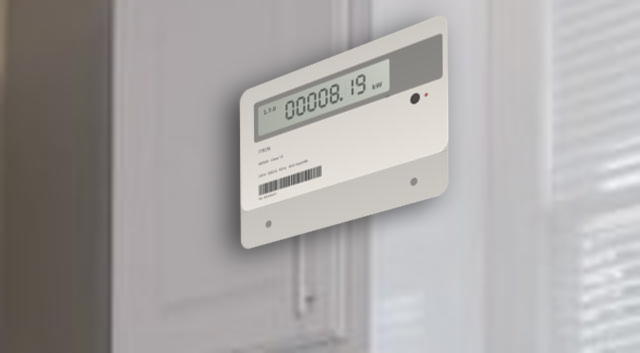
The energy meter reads 8.19 kW
